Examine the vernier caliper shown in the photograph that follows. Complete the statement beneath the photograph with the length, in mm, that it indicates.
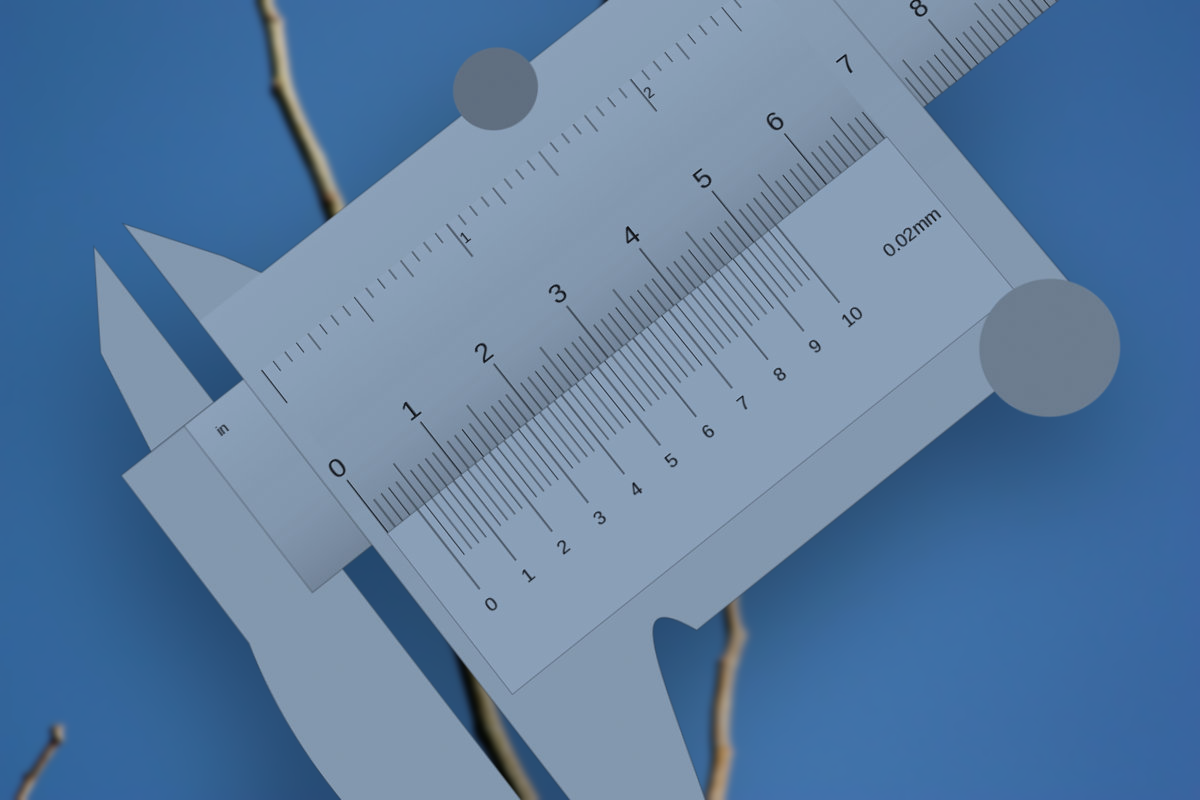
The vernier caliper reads 4.0 mm
